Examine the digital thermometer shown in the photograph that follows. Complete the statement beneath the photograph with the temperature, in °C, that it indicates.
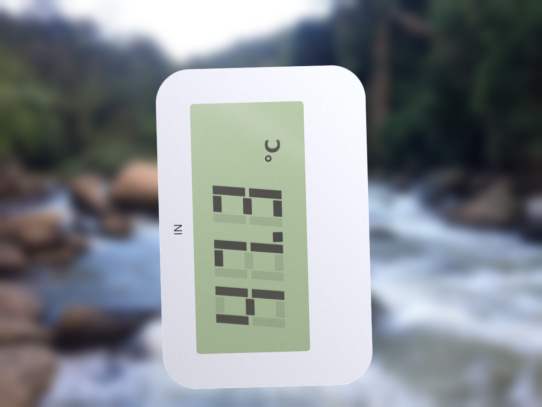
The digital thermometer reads 47.3 °C
